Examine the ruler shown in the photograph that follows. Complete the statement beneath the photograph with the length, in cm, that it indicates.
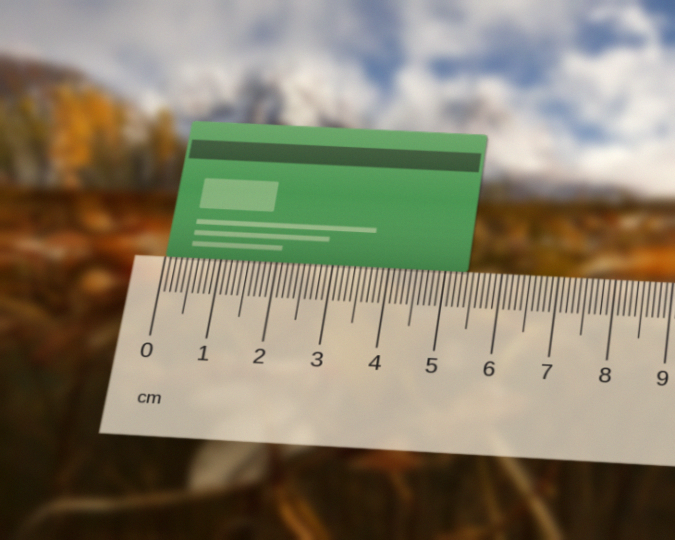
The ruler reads 5.4 cm
